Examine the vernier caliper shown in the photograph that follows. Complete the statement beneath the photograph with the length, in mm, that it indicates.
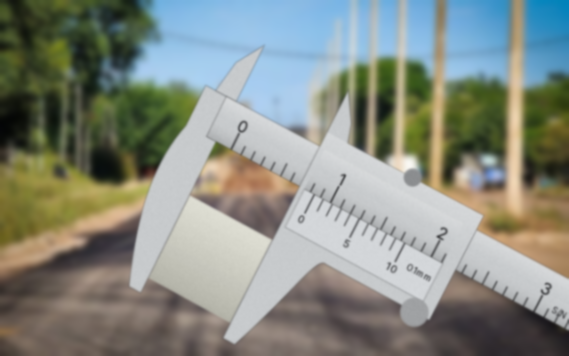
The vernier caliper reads 8.4 mm
